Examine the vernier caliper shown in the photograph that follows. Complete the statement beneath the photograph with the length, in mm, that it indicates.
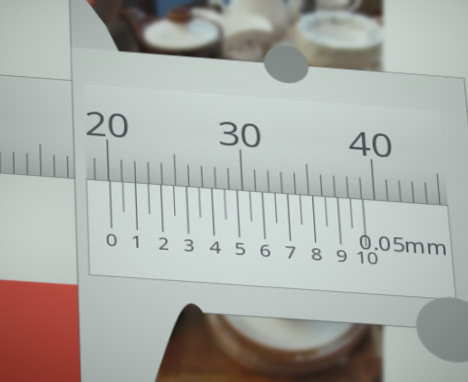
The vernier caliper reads 20.1 mm
